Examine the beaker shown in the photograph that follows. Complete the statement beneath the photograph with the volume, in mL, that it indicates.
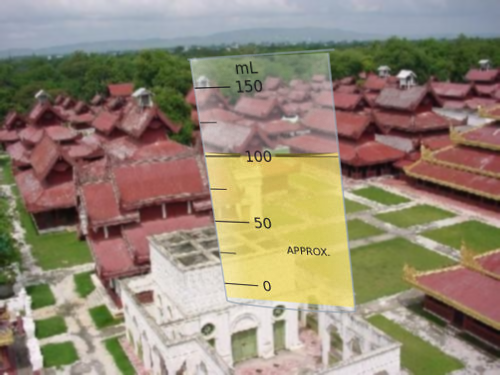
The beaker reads 100 mL
